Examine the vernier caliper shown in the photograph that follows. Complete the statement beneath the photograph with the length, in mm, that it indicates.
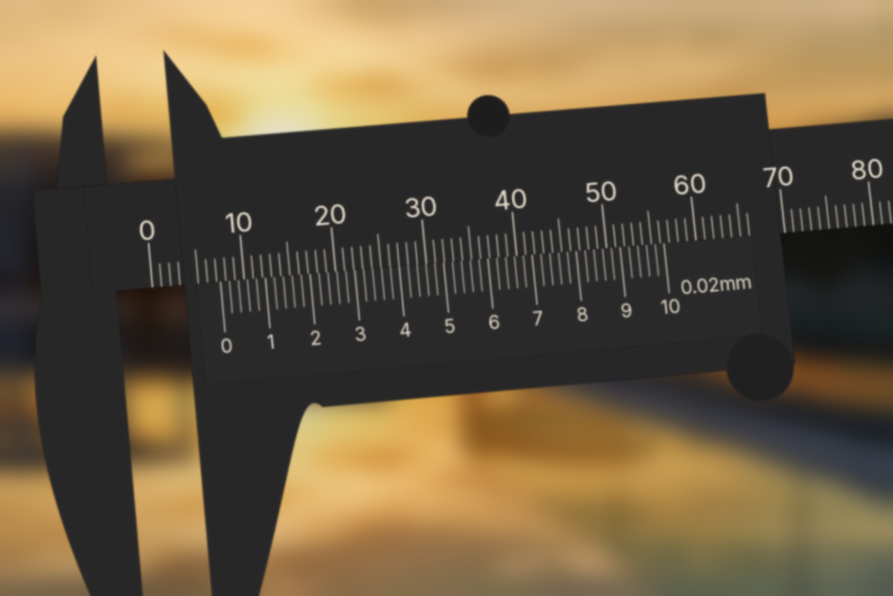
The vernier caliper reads 7.4 mm
